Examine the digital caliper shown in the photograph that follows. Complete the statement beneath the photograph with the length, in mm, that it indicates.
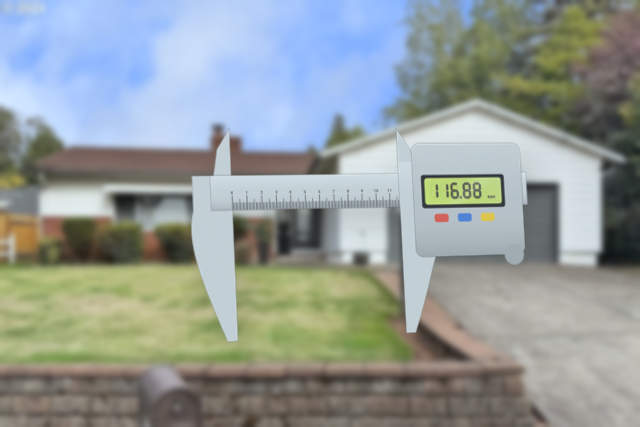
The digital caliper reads 116.88 mm
